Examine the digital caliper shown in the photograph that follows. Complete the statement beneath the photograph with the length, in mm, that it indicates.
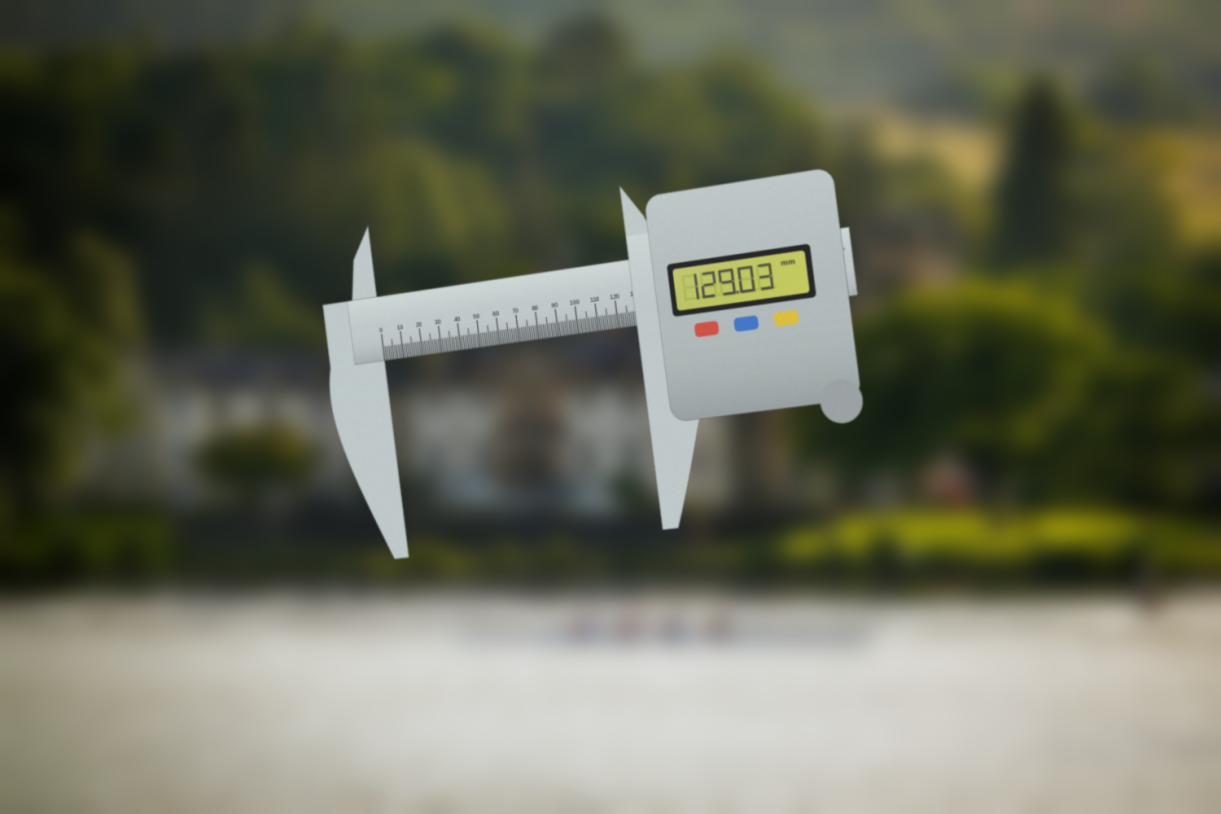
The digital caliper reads 129.03 mm
